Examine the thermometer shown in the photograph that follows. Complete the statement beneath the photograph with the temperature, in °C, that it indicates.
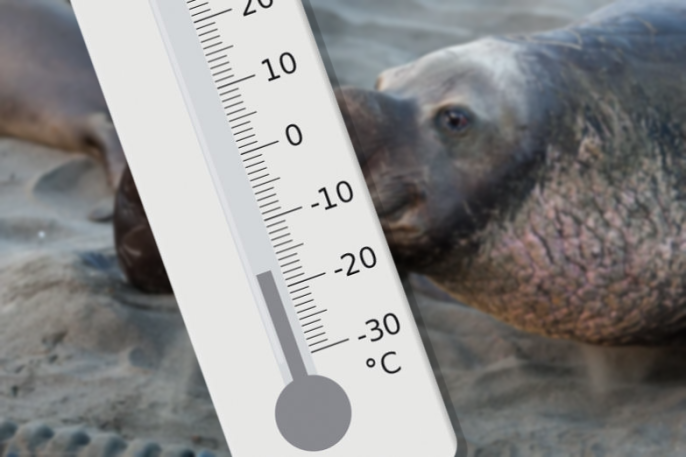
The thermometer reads -17 °C
